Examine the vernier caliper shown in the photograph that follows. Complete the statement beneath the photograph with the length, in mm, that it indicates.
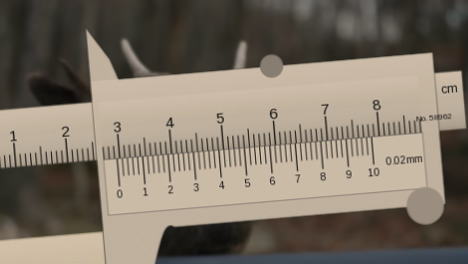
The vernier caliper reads 29.5 mm
